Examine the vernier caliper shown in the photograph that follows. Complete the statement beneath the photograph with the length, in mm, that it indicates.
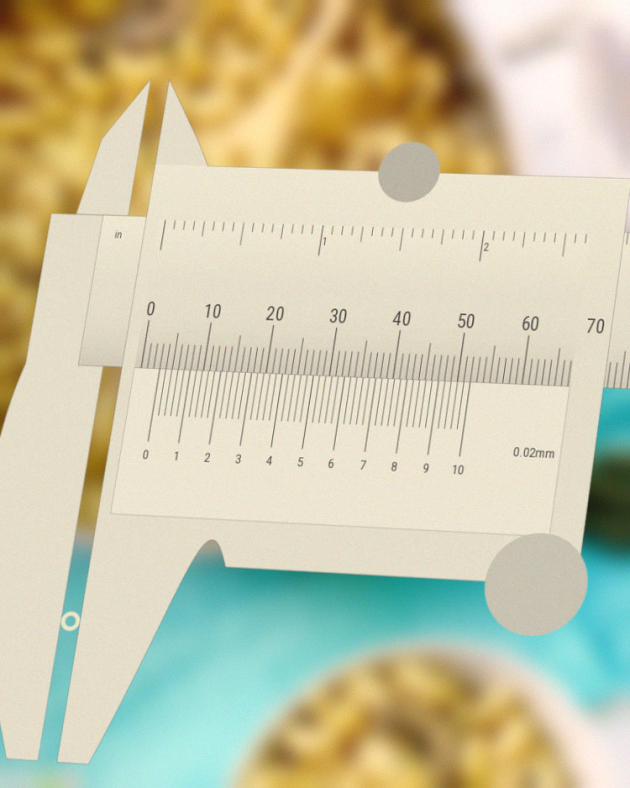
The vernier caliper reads 3.0 mm
